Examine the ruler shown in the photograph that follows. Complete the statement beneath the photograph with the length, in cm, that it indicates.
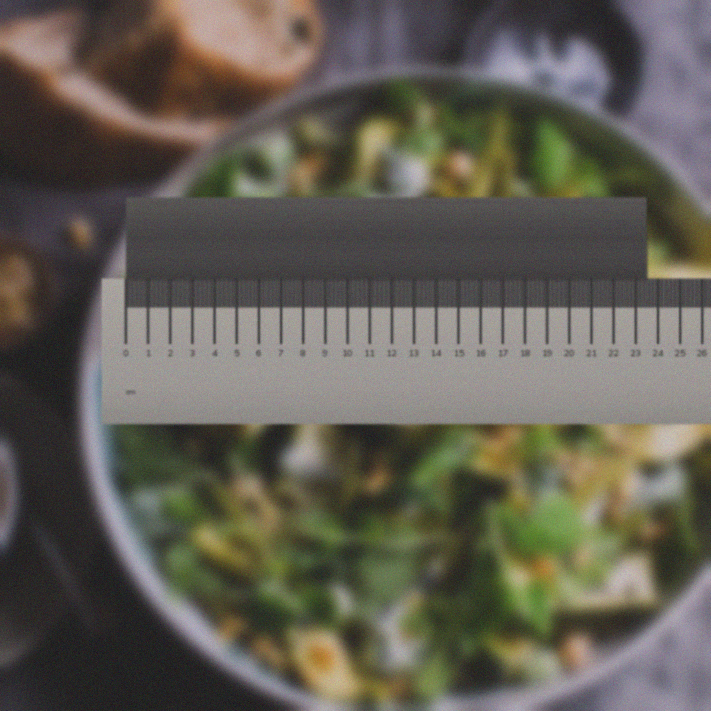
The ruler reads 23.5 cm
